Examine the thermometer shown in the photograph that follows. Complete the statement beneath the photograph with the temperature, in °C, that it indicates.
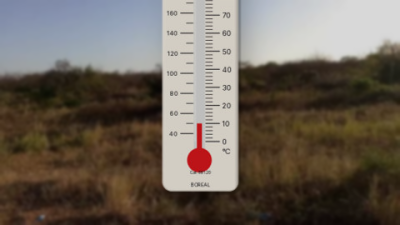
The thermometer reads 10 °C
